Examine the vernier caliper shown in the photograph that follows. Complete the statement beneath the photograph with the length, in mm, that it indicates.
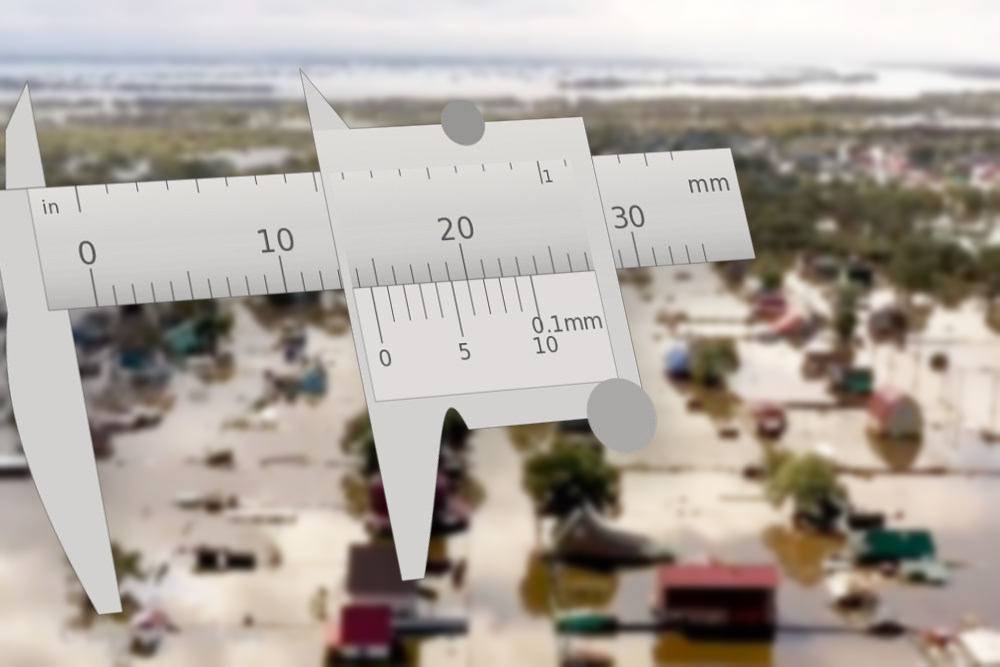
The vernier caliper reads 14.6 mm
